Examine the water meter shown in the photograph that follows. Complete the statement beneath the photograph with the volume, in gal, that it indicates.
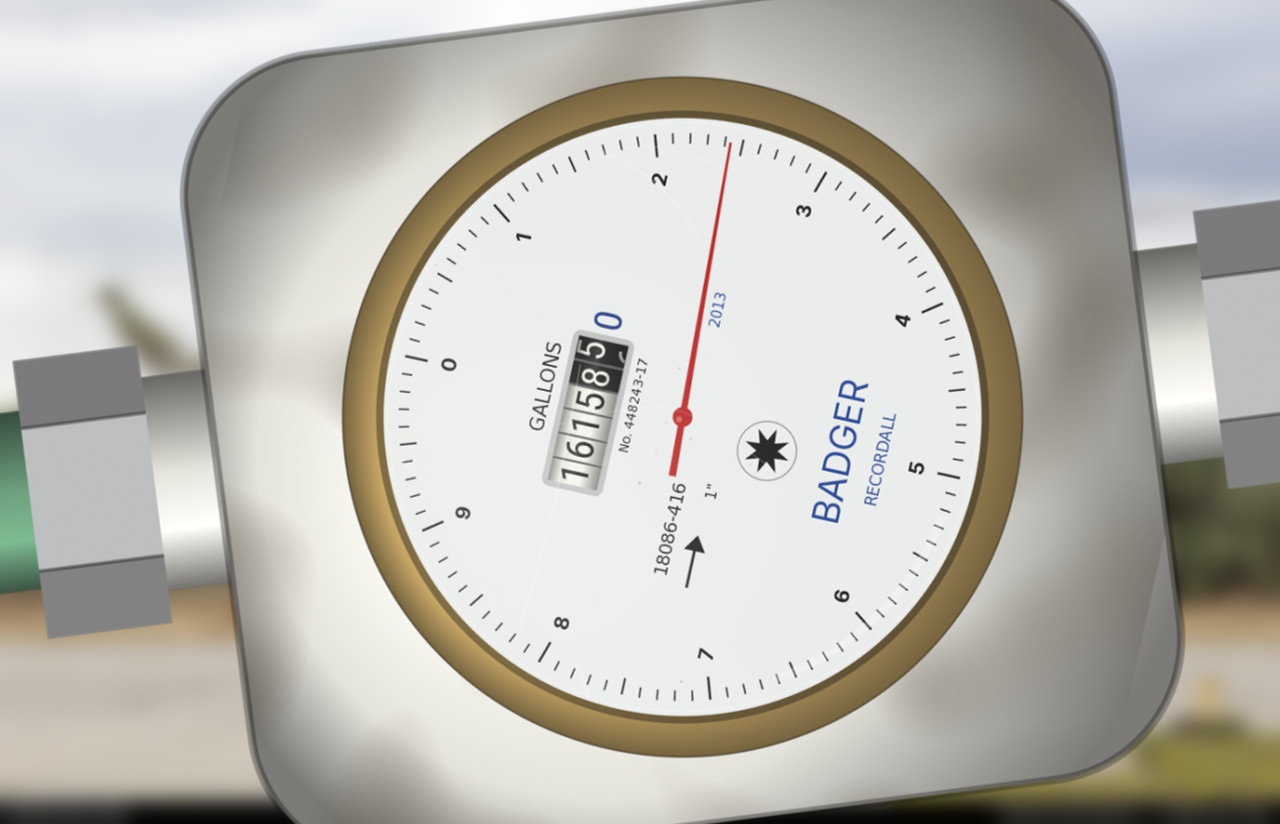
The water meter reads 1615852.4 gal
